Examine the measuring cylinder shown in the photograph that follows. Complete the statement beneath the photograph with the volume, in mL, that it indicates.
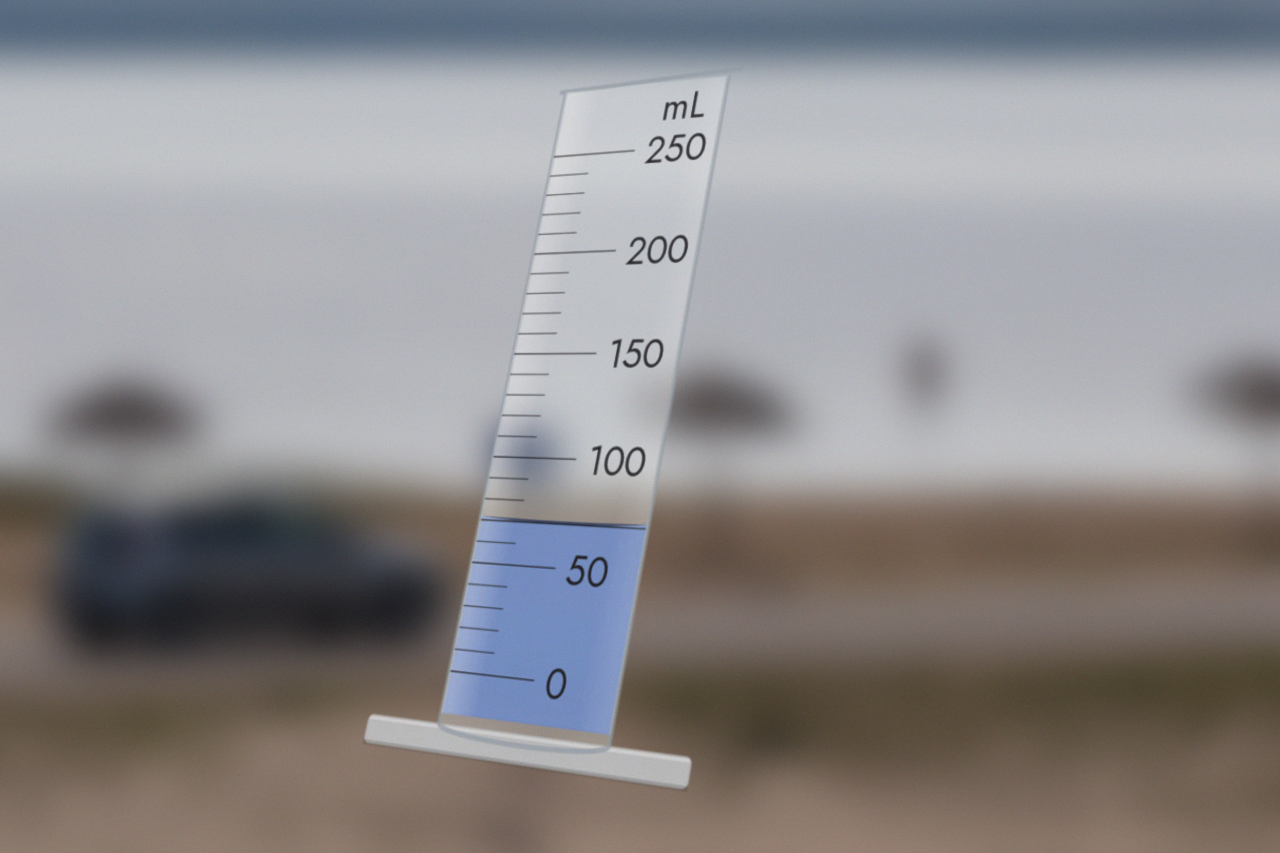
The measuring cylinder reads 70 mL
